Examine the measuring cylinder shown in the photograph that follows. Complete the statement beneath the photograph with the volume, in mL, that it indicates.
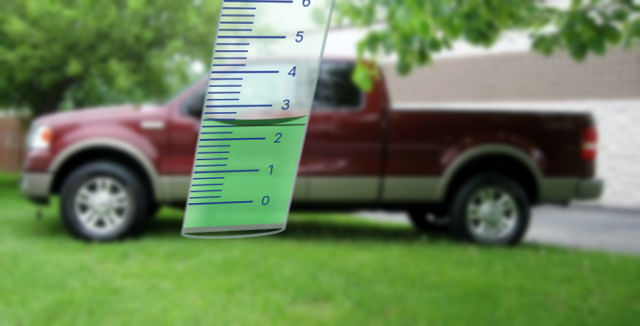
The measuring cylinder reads 2.4 mL
